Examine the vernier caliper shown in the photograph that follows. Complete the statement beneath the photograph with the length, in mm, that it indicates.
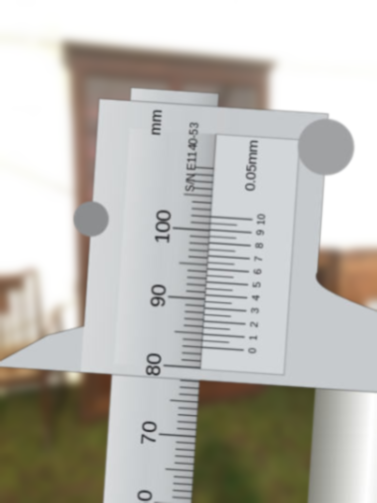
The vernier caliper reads 83.0 mm
